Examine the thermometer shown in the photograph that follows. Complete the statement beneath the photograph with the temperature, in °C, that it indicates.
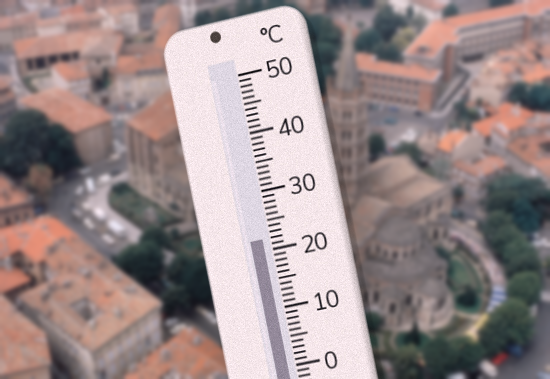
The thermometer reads 22 °C
